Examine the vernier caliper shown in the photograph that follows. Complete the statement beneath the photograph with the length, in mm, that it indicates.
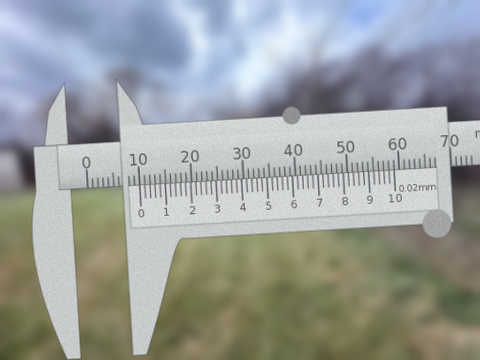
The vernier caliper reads 10.0 mm
